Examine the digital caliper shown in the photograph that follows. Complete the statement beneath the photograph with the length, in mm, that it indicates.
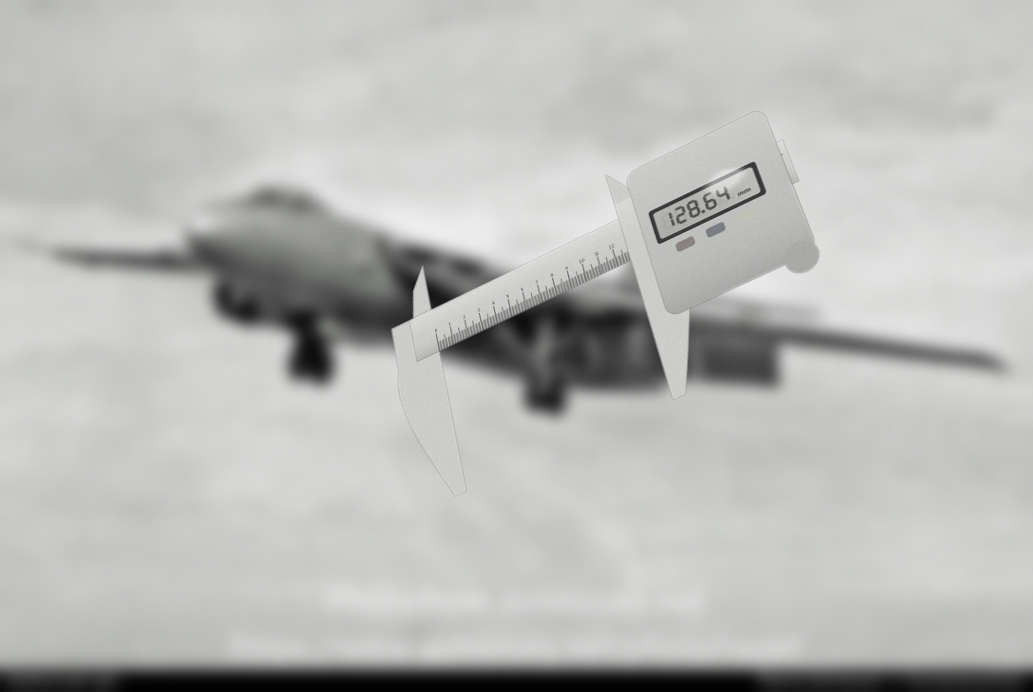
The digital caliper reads 128.64 mm
